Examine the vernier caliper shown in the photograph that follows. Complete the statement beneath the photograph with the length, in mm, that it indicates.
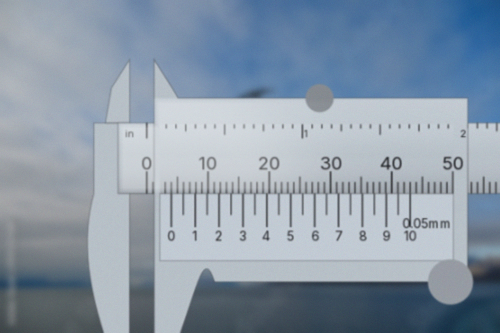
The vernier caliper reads 4.0 mm
